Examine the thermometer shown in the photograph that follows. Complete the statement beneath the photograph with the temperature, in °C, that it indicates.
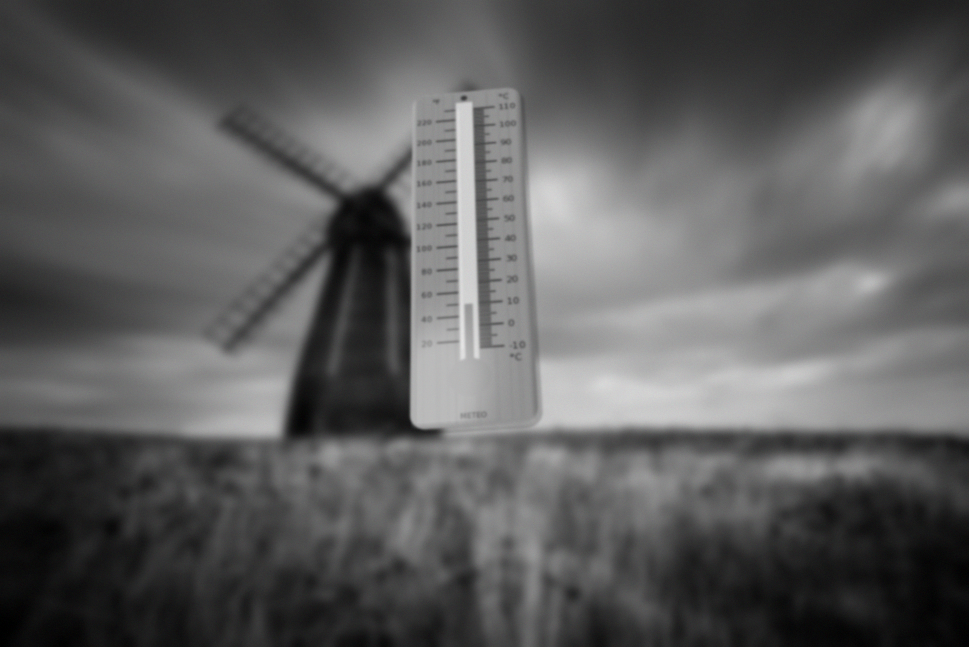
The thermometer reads 10 °C
